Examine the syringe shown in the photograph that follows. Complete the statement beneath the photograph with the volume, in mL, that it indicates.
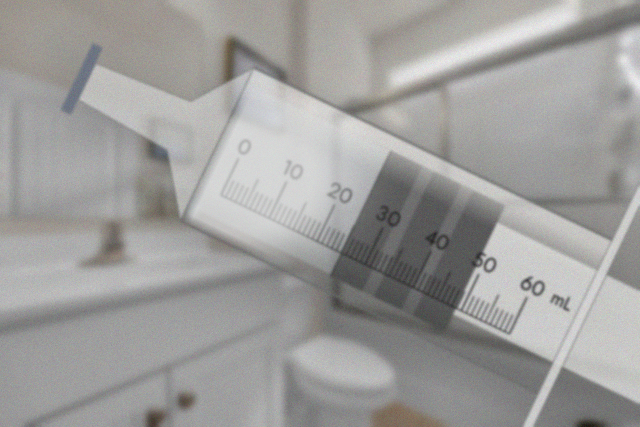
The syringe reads 25 mL
